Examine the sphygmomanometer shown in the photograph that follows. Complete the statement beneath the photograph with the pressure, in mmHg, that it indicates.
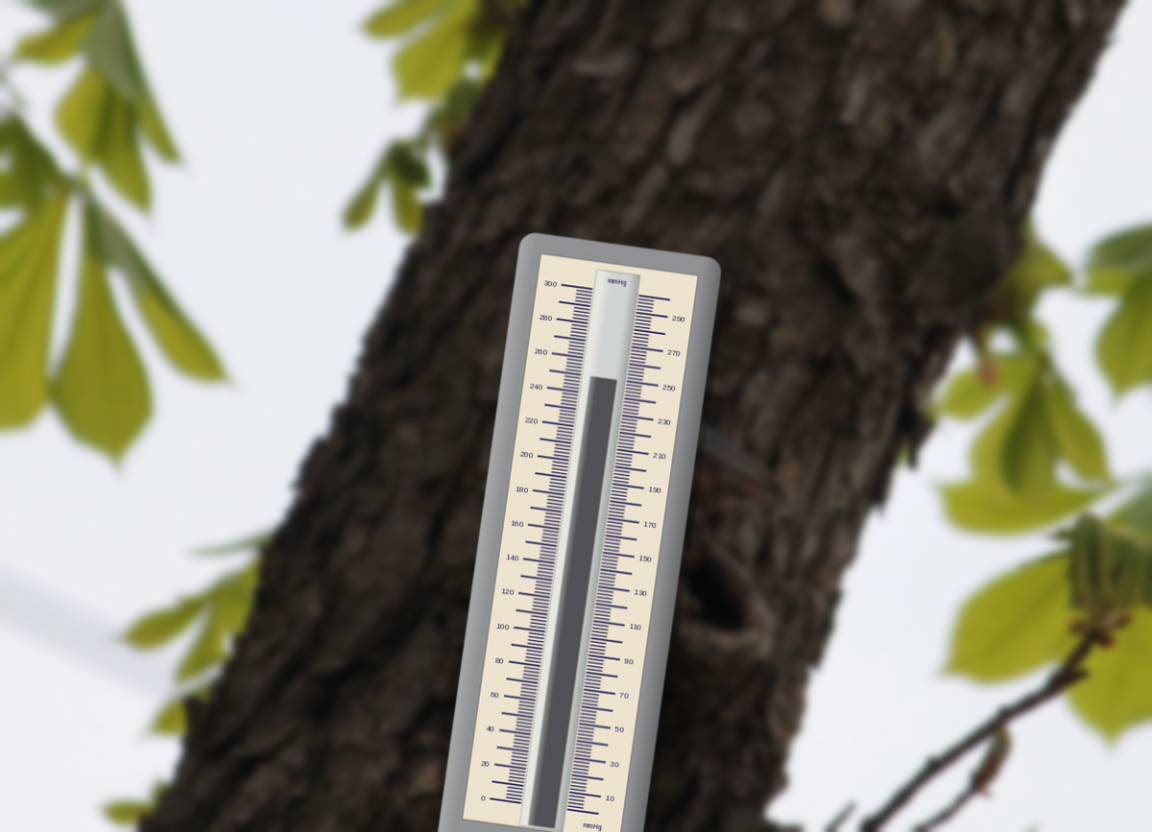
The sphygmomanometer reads 250 mmHg
